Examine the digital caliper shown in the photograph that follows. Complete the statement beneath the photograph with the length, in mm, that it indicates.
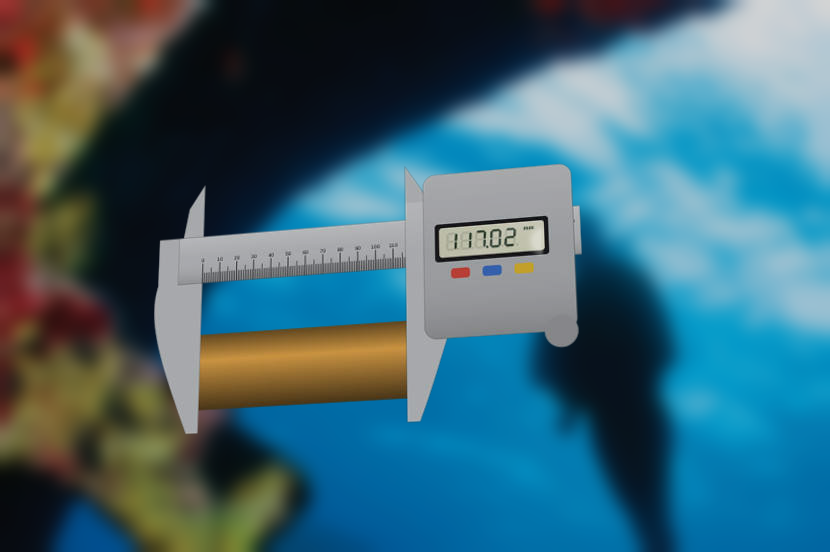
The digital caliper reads 117.02 mm
